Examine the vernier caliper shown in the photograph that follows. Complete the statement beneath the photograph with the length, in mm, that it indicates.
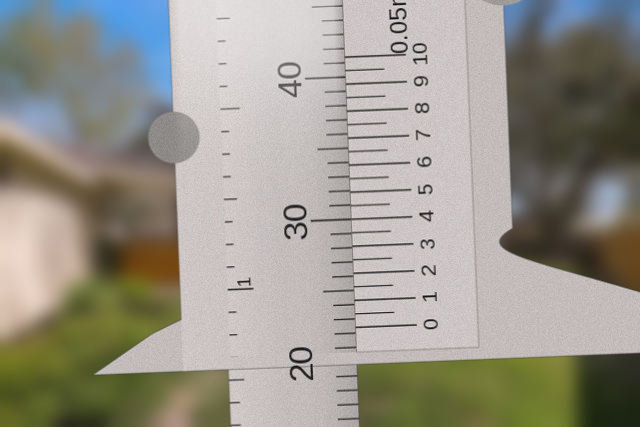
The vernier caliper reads 22.4 mm
